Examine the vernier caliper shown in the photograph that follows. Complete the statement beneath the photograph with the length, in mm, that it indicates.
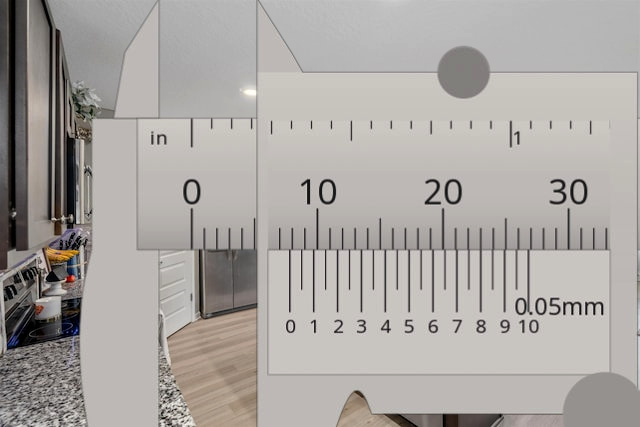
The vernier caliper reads 7.8 mm
